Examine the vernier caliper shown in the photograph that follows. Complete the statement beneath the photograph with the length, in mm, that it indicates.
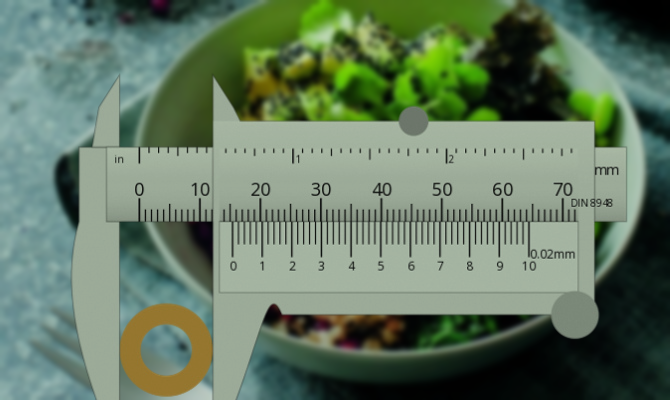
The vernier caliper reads 15.4 mm
